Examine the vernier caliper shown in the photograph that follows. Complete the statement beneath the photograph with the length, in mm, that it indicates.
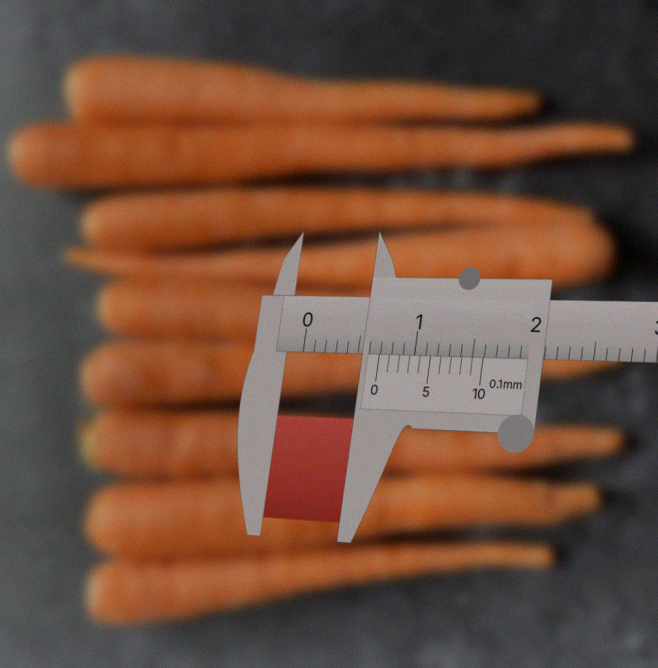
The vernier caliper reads 6.9 mm
